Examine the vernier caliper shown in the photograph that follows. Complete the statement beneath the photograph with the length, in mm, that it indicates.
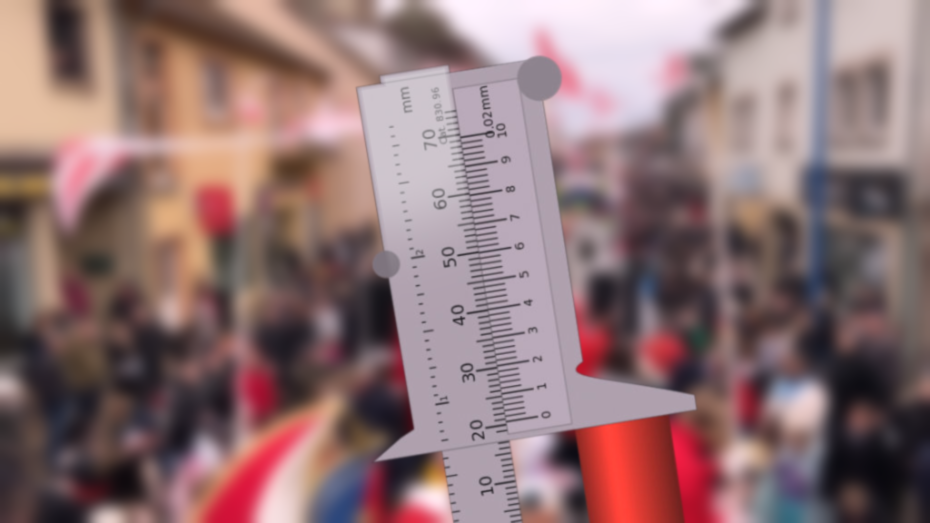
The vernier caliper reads 20.5 mm
